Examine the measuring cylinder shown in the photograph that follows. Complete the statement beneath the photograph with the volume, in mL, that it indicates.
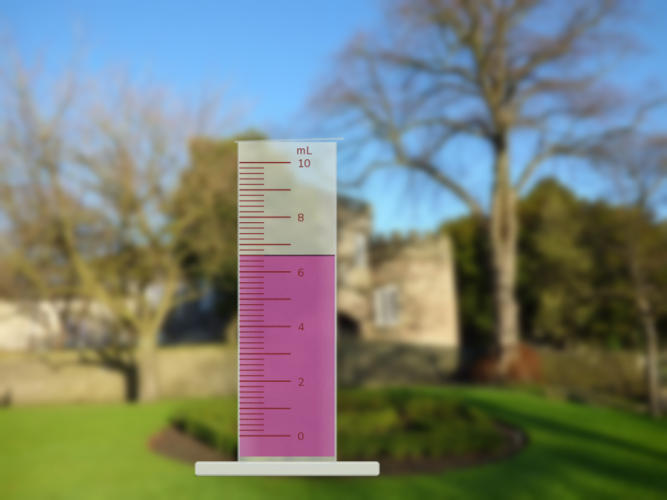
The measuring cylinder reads 6.6 mL
